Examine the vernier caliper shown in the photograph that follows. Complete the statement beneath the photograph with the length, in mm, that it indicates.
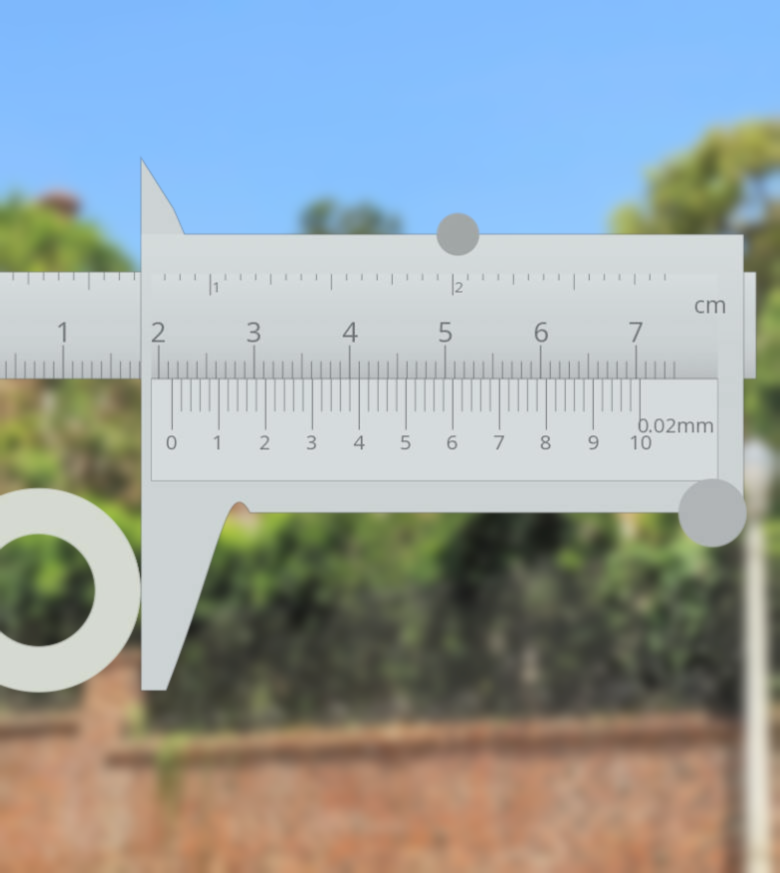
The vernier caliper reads 21.4 mm
